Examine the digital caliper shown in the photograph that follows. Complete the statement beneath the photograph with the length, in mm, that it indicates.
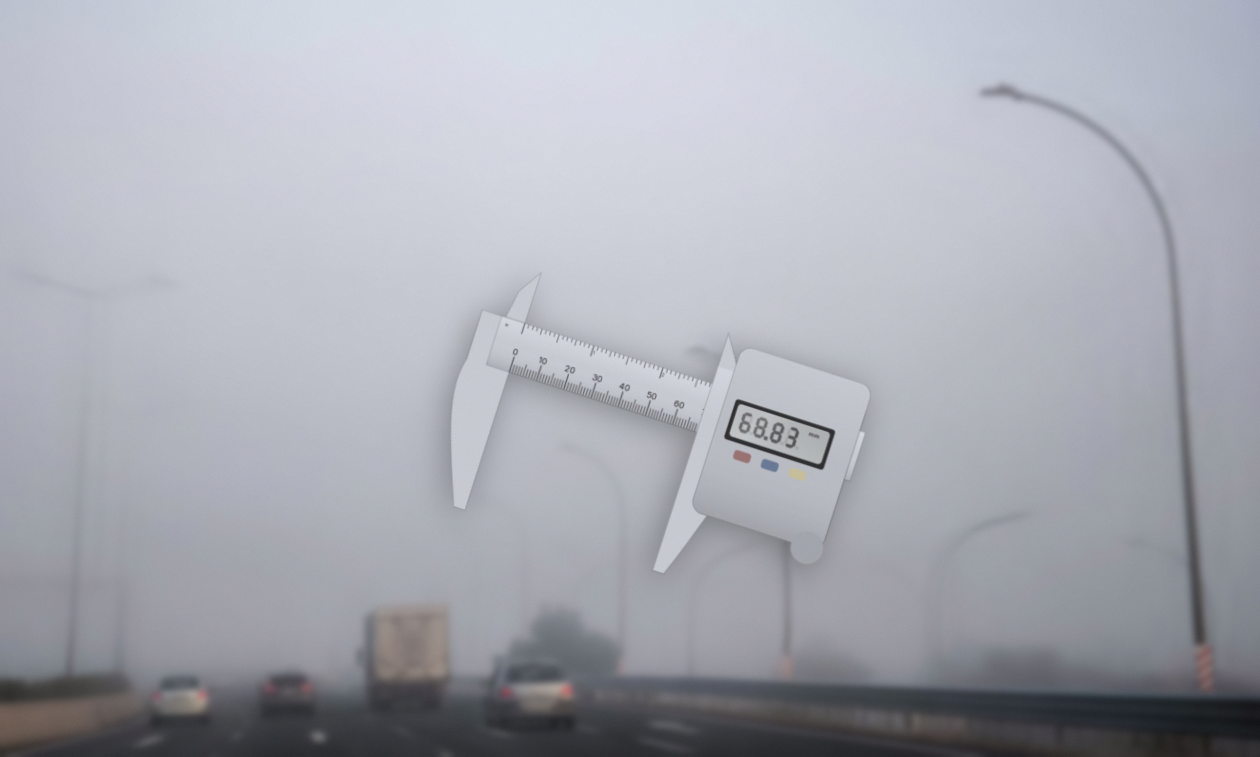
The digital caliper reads 68.83 mm
